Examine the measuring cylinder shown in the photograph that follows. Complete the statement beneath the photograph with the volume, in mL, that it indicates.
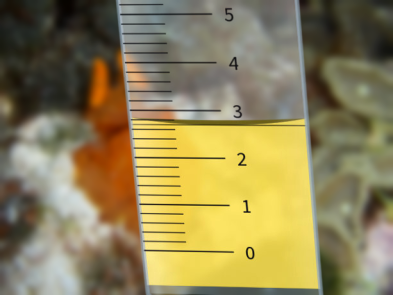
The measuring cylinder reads 2.7 mL
